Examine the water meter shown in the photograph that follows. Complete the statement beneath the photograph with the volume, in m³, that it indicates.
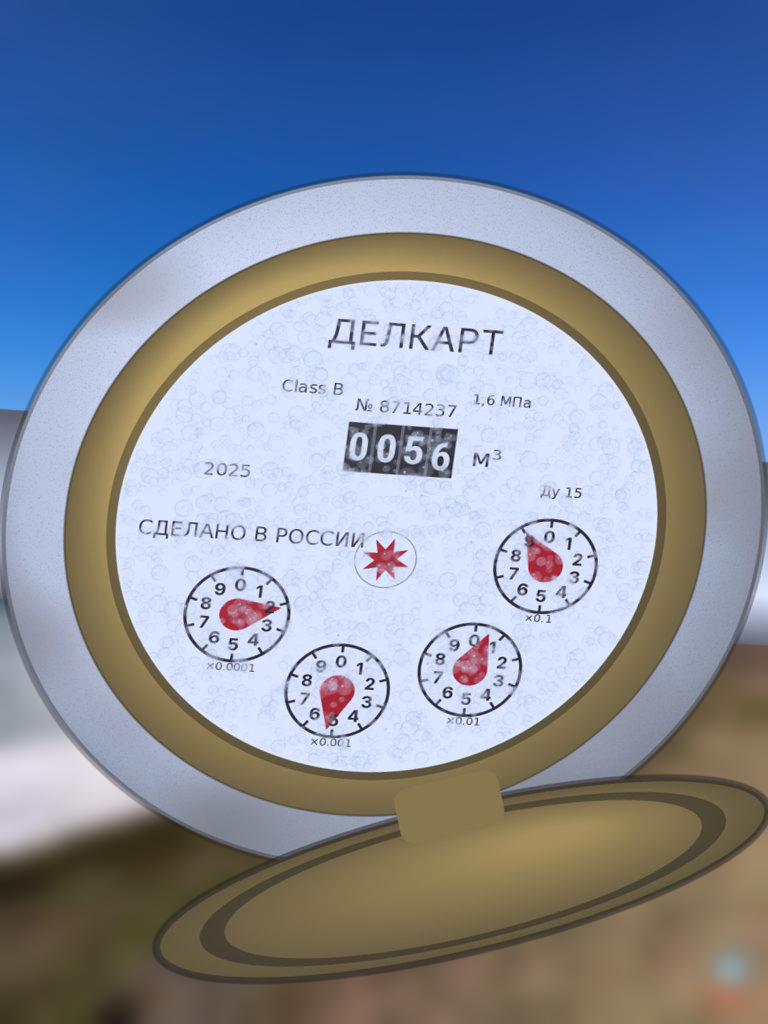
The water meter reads 55.9052 m³
